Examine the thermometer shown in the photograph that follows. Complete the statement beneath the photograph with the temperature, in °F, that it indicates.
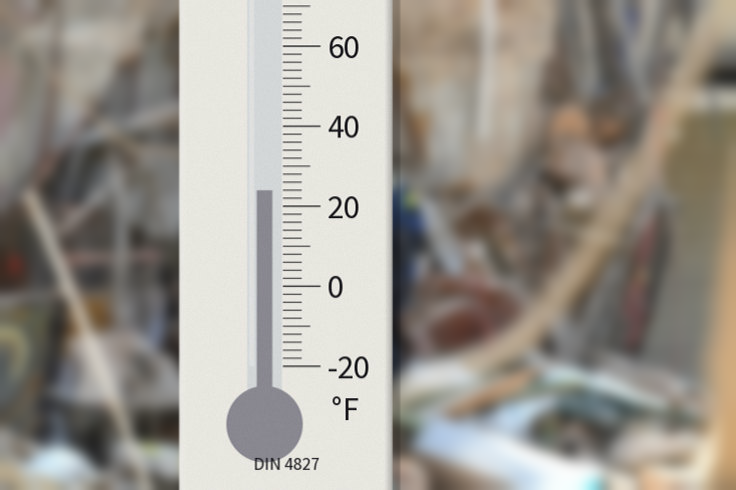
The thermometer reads 24 °F
